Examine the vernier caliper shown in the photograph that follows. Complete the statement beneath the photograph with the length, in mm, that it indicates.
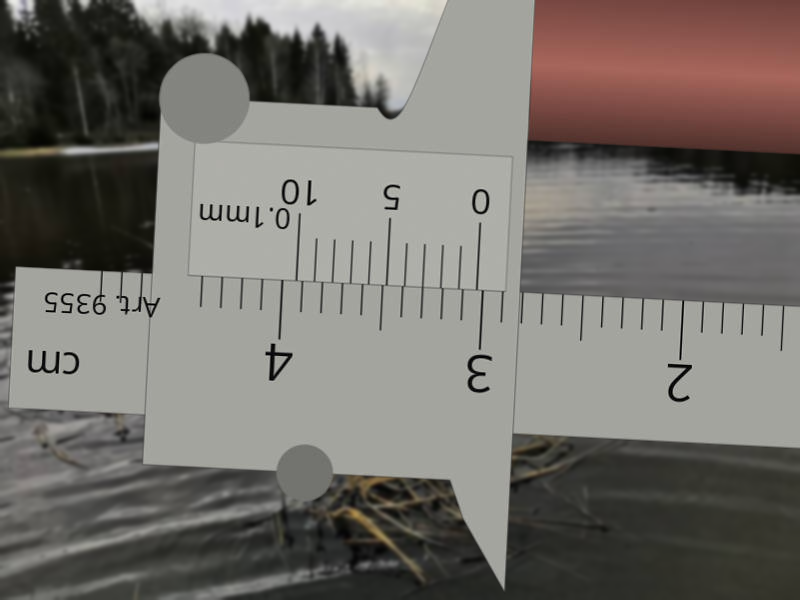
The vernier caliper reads 30.3 mm
